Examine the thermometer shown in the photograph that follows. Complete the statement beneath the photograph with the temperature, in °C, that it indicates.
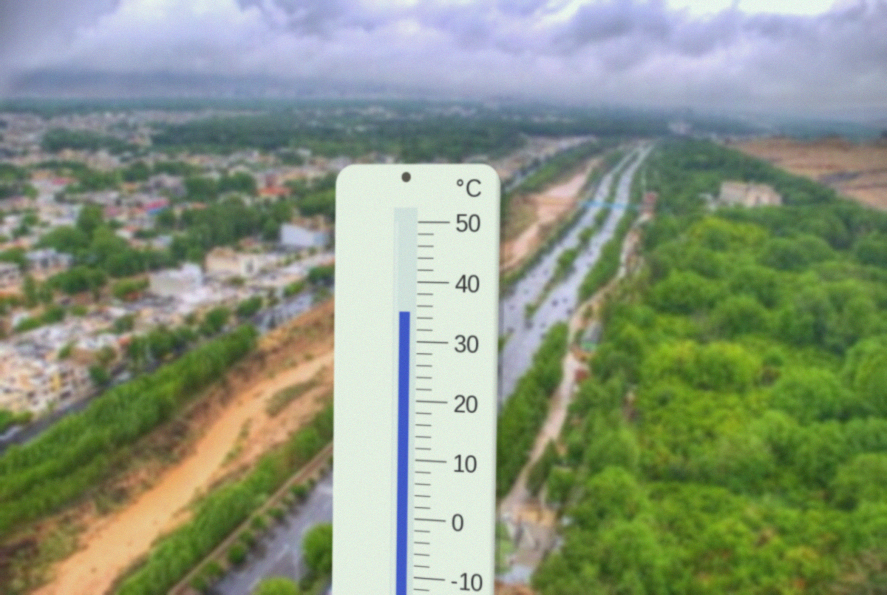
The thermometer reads 35 °C
